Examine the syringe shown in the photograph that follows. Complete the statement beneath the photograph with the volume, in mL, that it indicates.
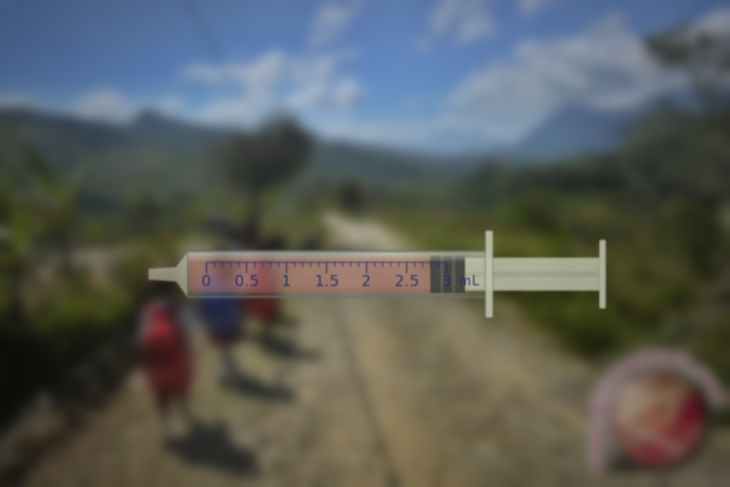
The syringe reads 2.8 mL
